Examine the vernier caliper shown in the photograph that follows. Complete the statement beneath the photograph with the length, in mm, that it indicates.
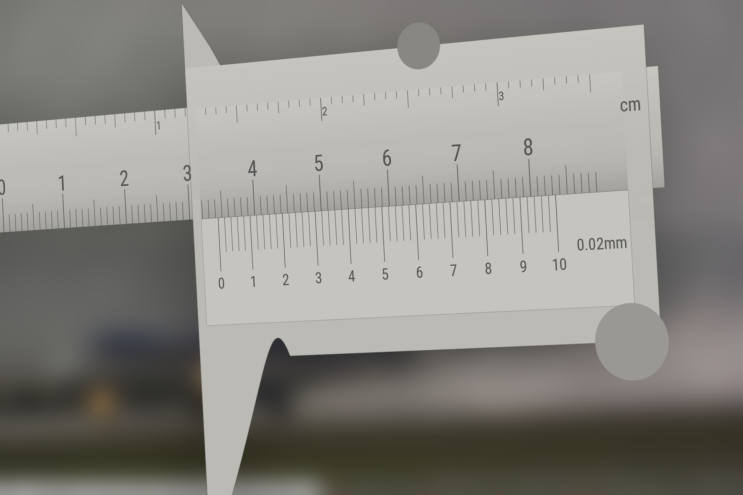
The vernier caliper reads 34.4 mm
